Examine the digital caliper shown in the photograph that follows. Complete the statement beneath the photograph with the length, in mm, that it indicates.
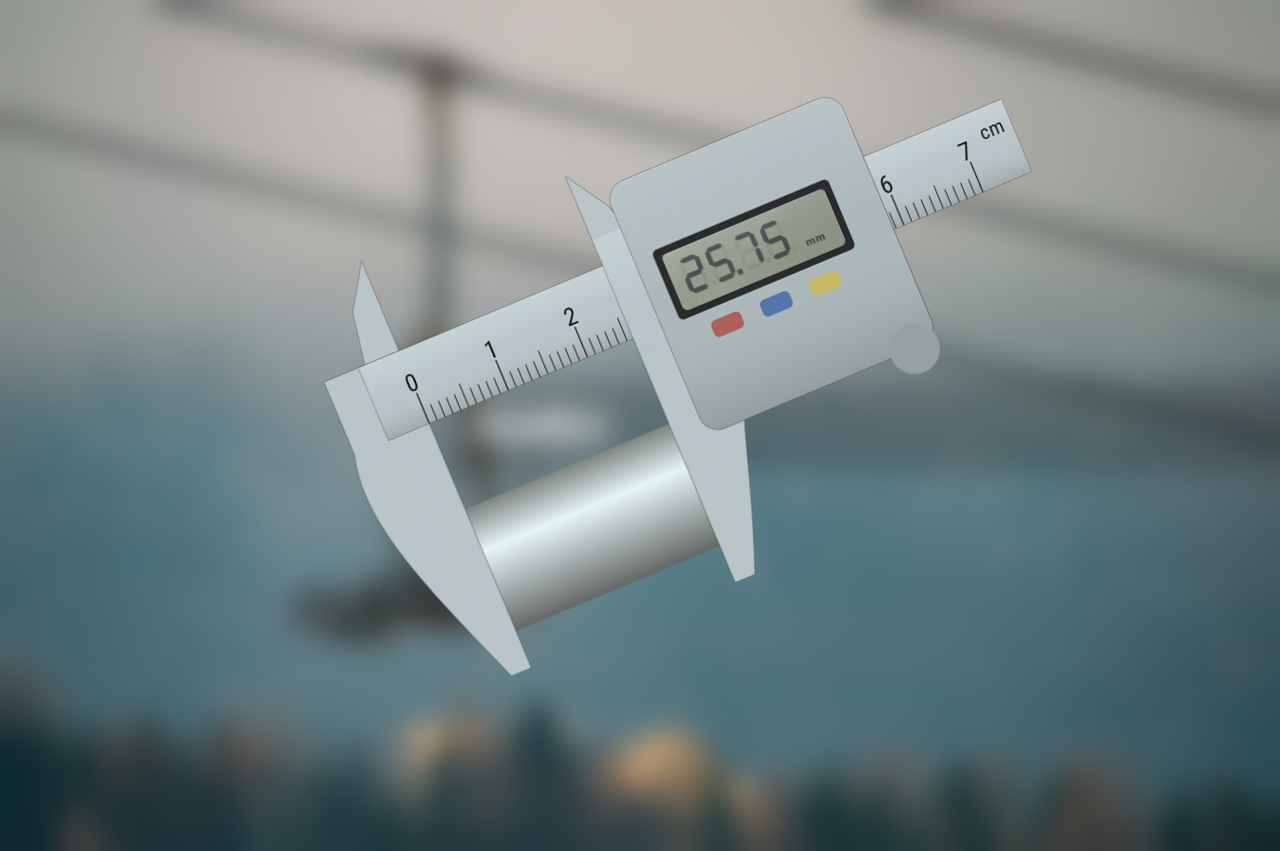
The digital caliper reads 25.75 mm
